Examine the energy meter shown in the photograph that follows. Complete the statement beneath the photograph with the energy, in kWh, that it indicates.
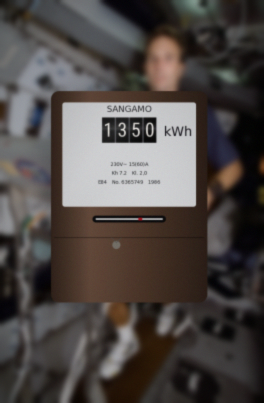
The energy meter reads 1350 kWh
